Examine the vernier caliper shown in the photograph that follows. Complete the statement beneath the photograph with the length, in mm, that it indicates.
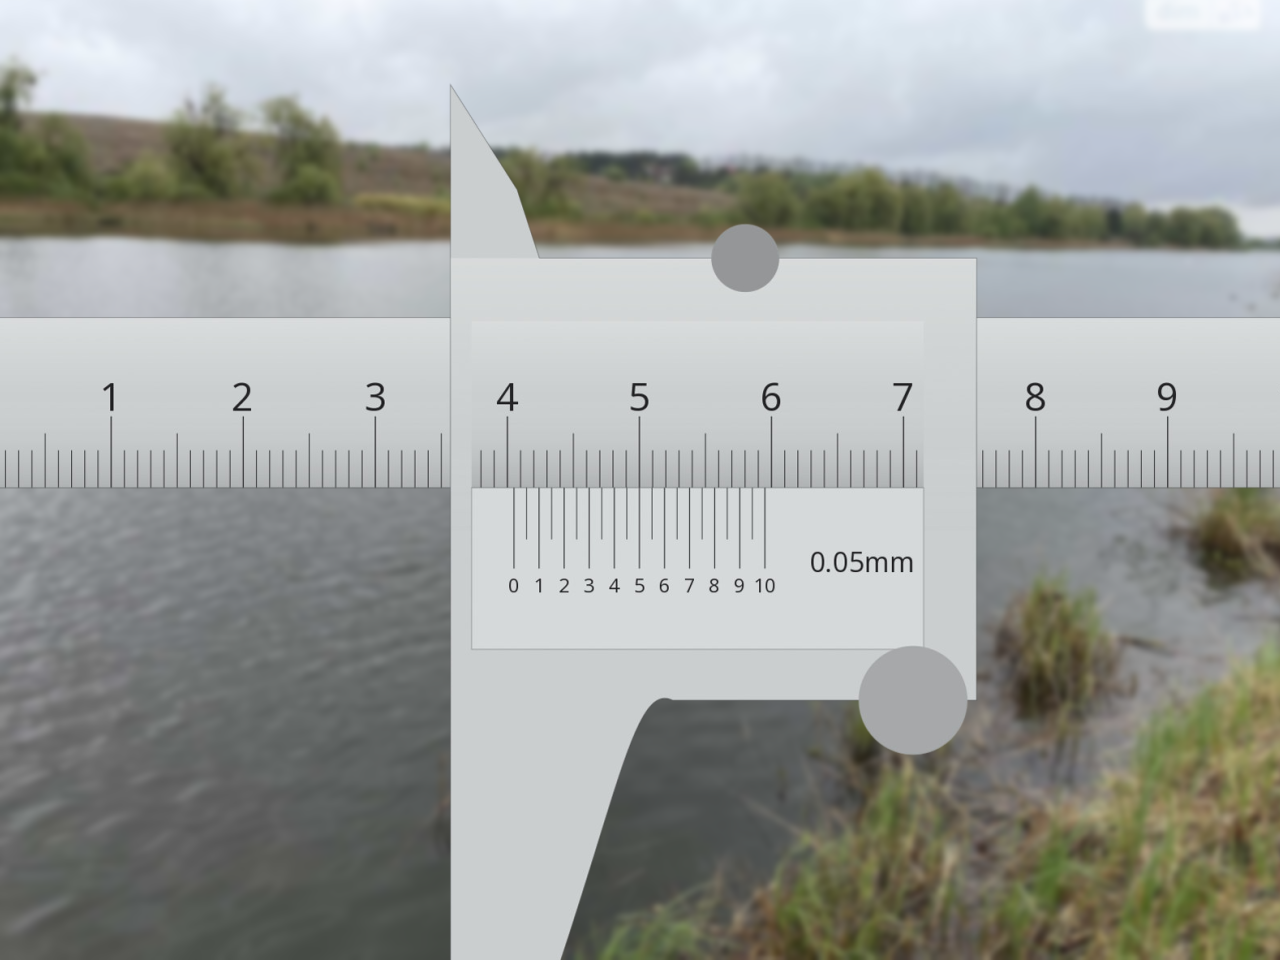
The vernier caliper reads 40.5 mm
